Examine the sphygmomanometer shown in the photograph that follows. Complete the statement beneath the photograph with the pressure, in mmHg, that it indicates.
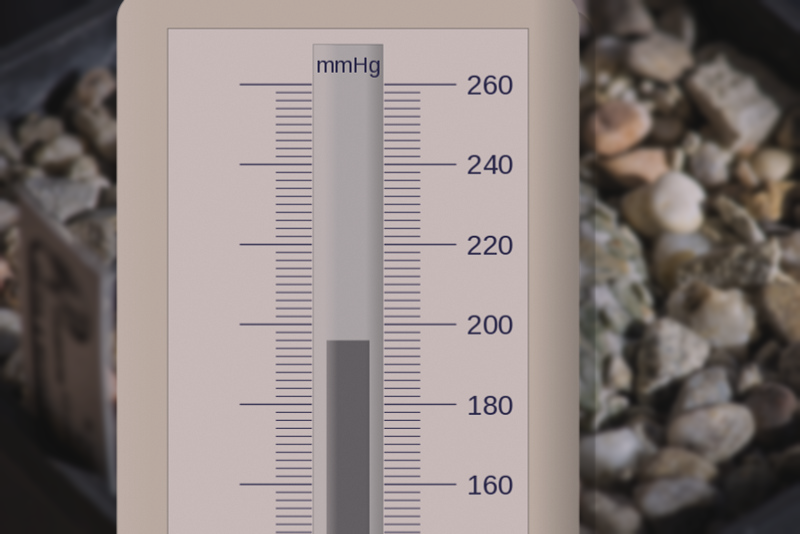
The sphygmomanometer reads 196 mmHg
